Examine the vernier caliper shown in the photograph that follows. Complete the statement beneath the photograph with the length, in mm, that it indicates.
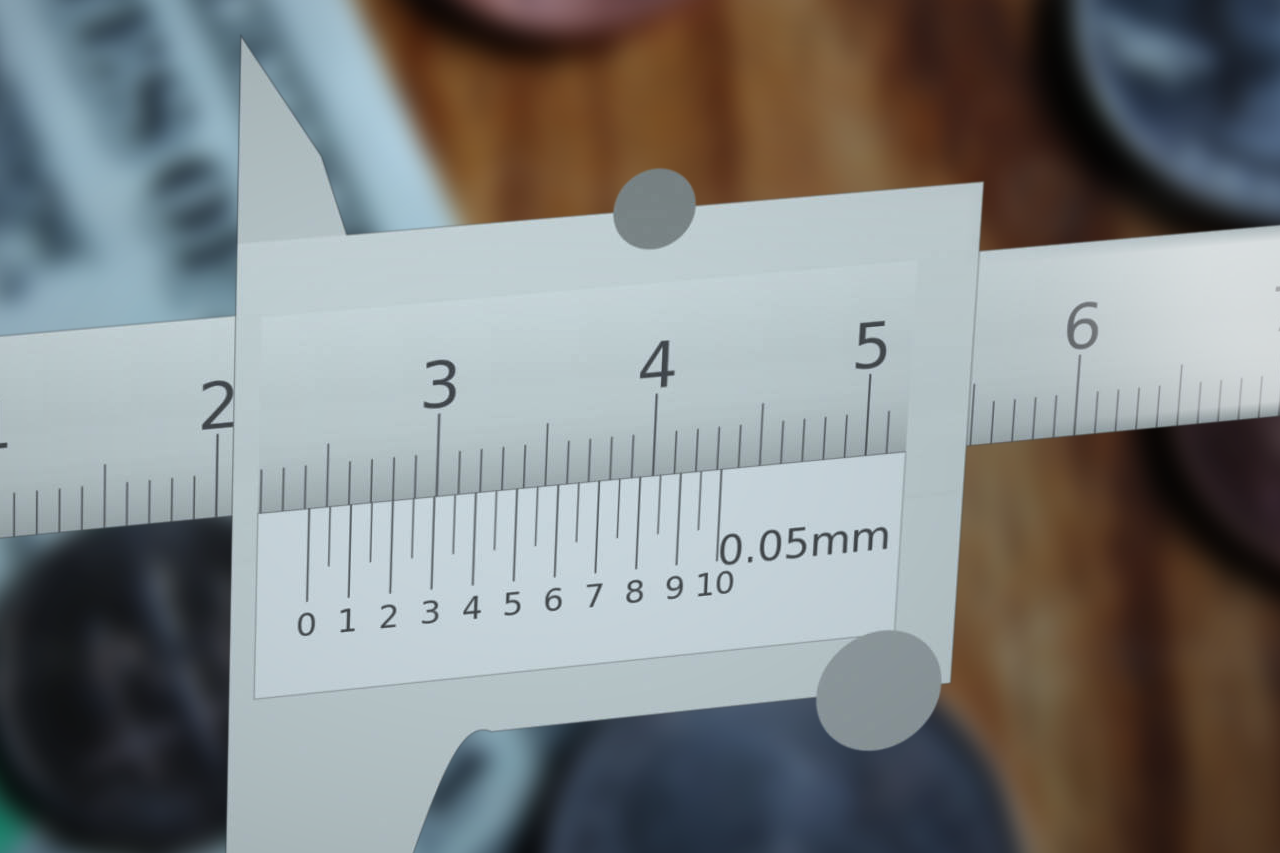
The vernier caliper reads 24.2 mm
